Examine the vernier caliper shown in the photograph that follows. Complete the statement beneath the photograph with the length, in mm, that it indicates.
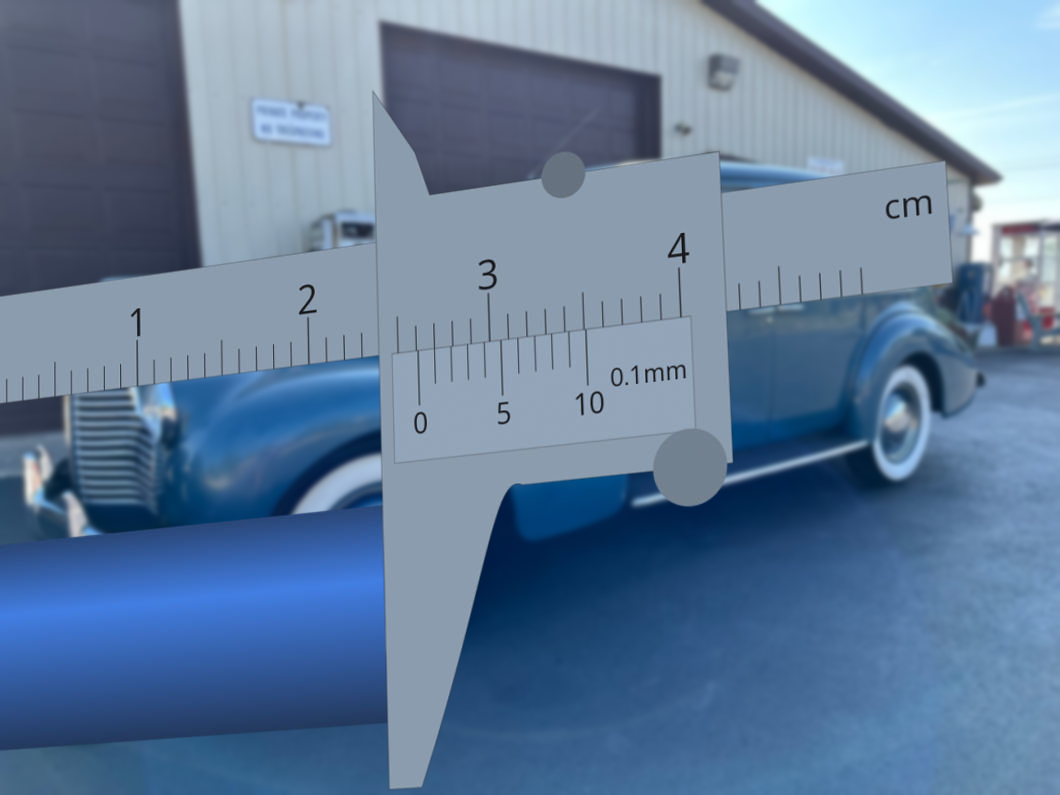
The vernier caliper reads 26.1 mm
